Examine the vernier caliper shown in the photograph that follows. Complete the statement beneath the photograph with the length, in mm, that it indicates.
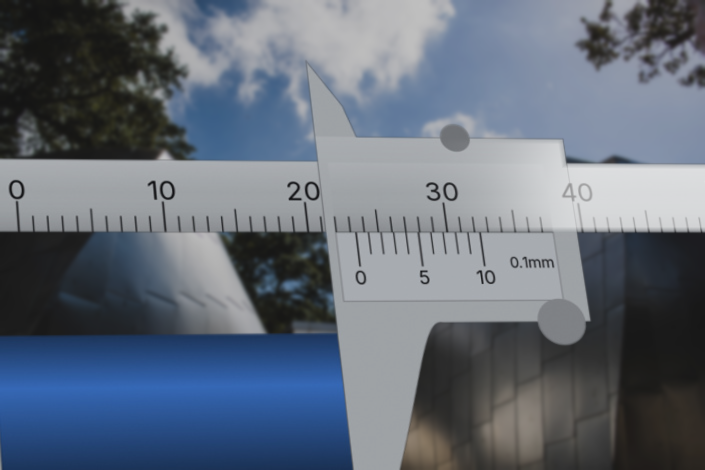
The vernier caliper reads 23.4 mm
